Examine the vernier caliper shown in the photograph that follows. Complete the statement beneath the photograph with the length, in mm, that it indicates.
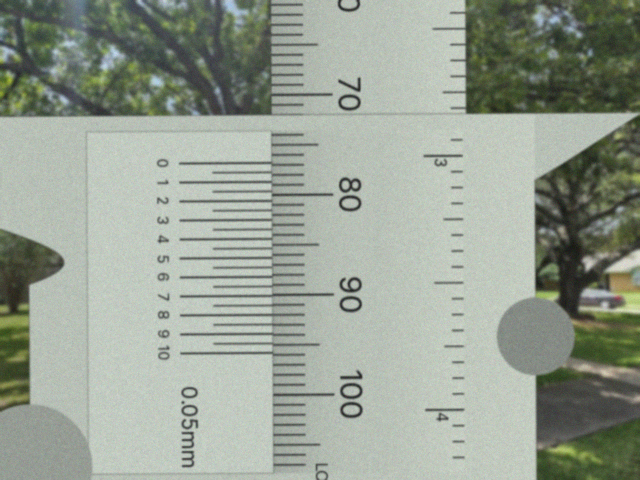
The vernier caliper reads 76.8 mm
